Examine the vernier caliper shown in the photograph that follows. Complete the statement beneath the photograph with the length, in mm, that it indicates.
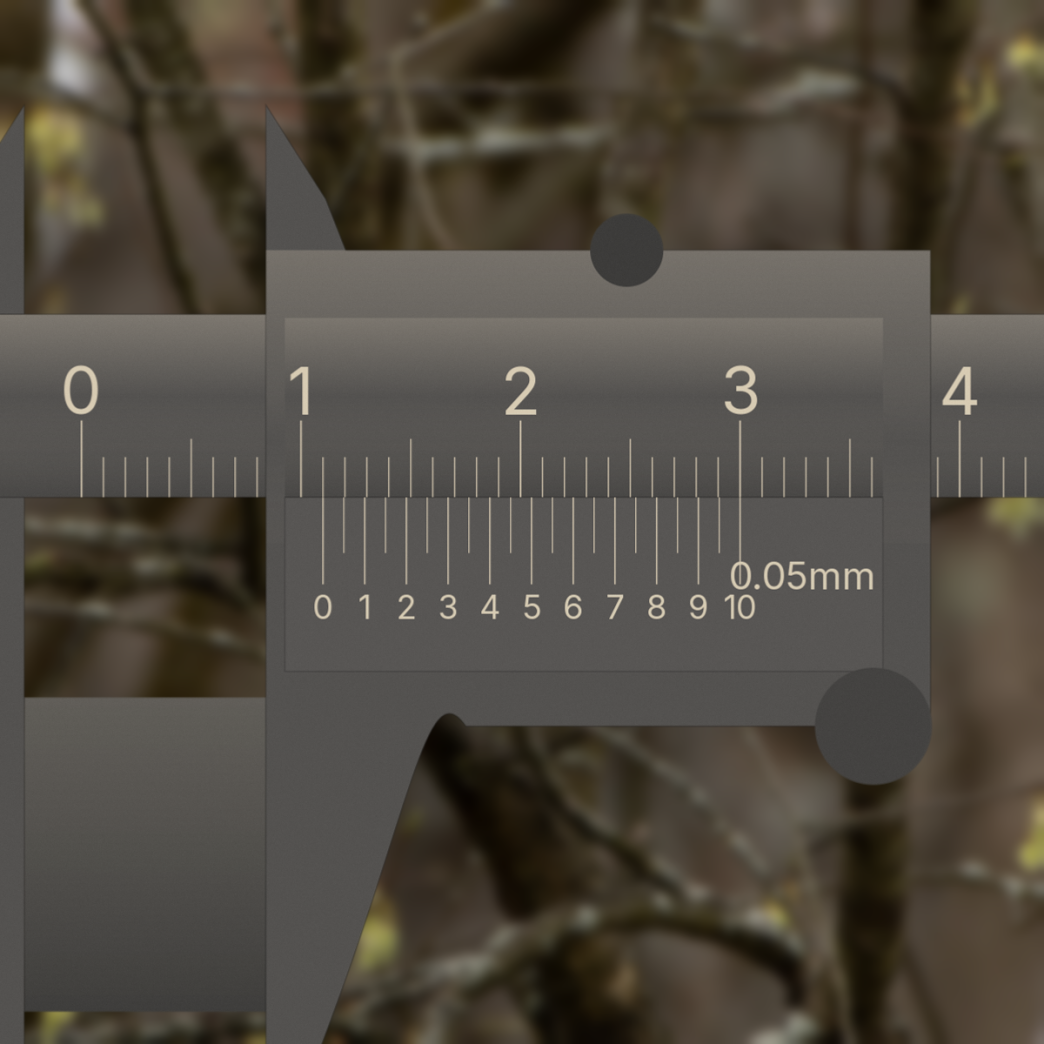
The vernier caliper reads 11.00 mm
